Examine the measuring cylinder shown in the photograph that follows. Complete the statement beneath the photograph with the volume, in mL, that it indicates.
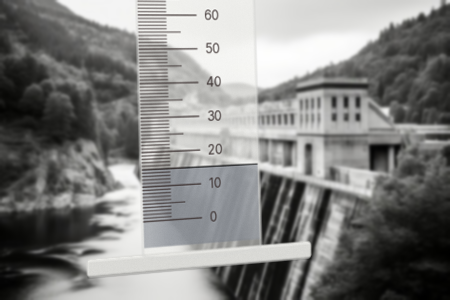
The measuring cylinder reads 15 mL
